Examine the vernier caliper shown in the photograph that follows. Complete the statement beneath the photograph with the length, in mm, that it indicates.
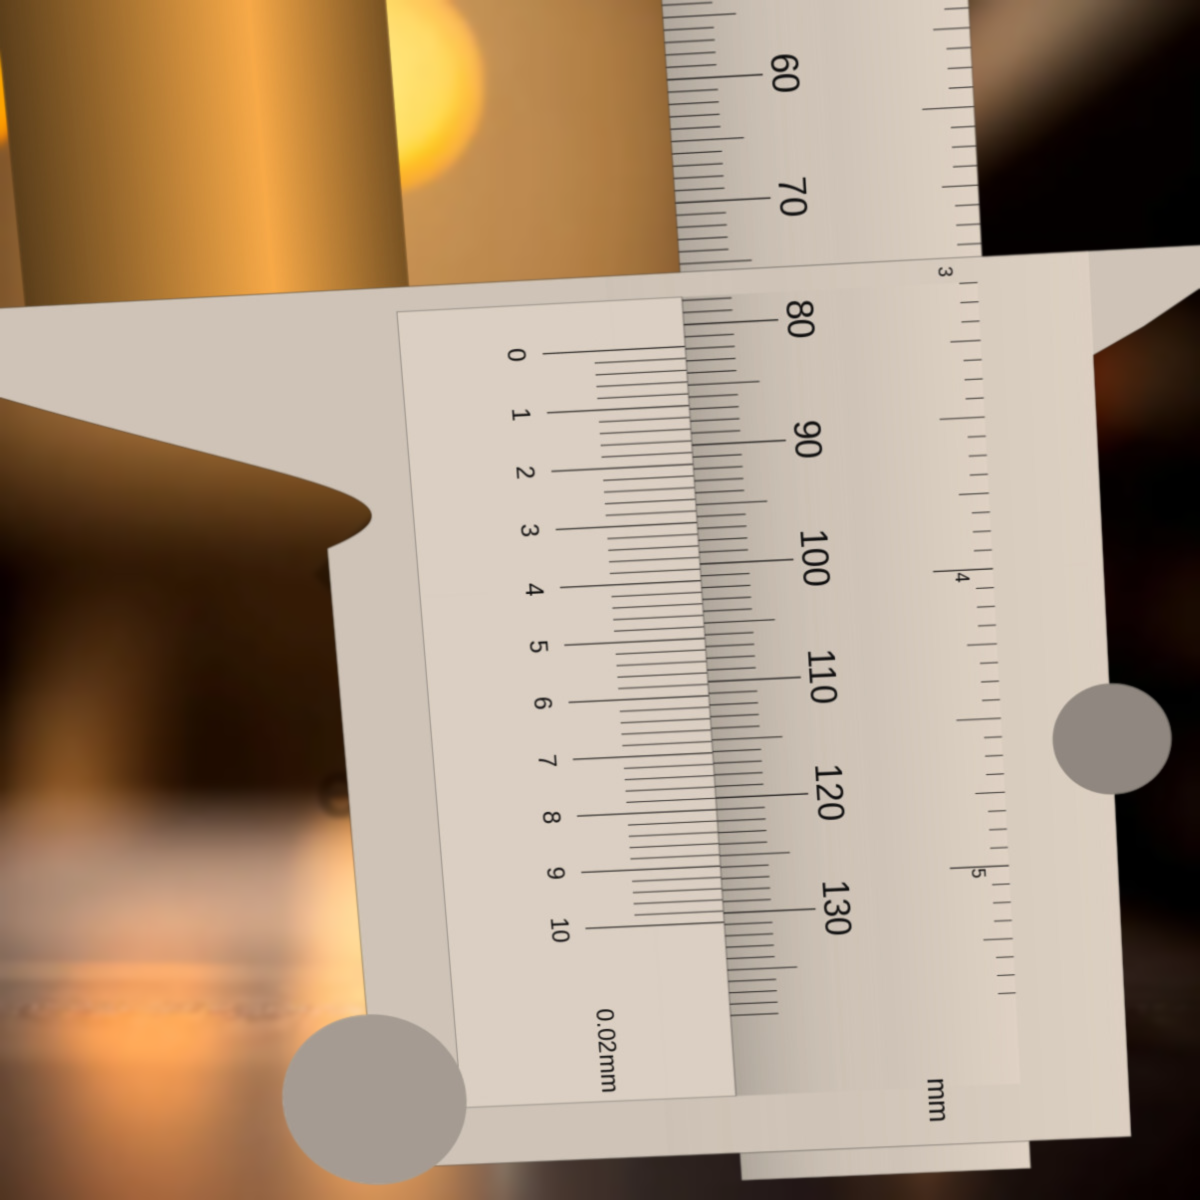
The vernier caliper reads 81.8 mm
